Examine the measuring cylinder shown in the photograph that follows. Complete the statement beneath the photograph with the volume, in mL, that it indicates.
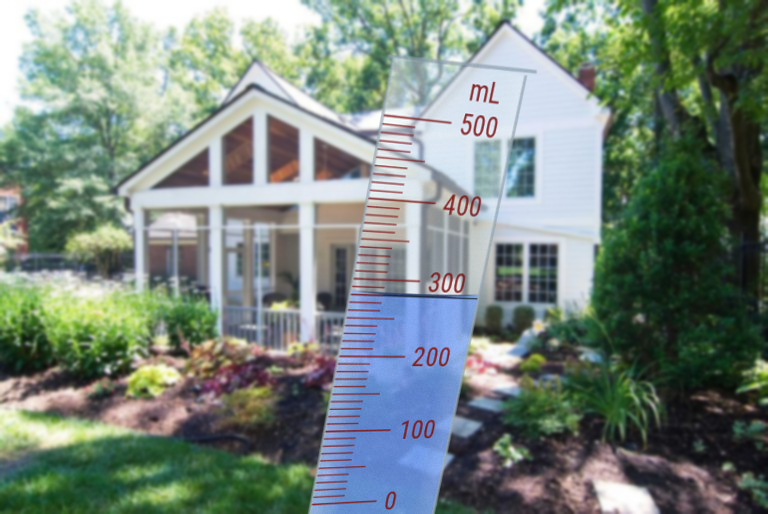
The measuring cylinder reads 280 mL
